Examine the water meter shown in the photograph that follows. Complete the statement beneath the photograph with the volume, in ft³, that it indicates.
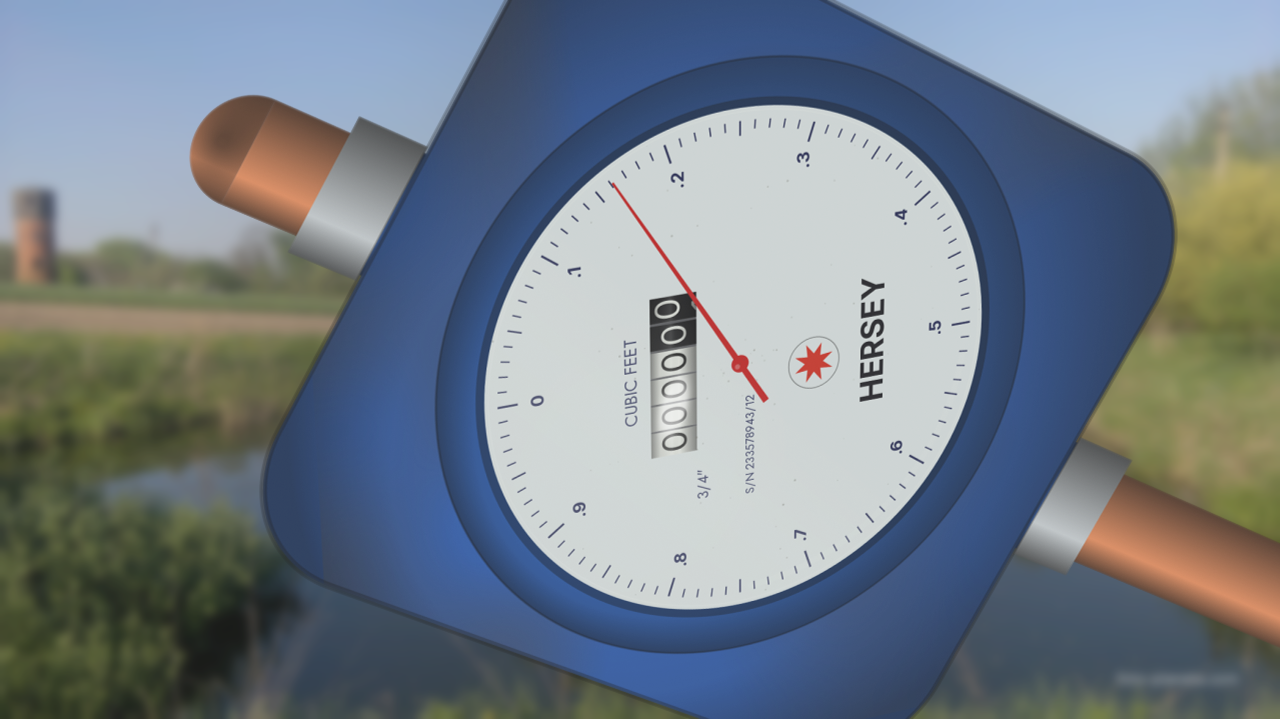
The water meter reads 0.16 ft³
